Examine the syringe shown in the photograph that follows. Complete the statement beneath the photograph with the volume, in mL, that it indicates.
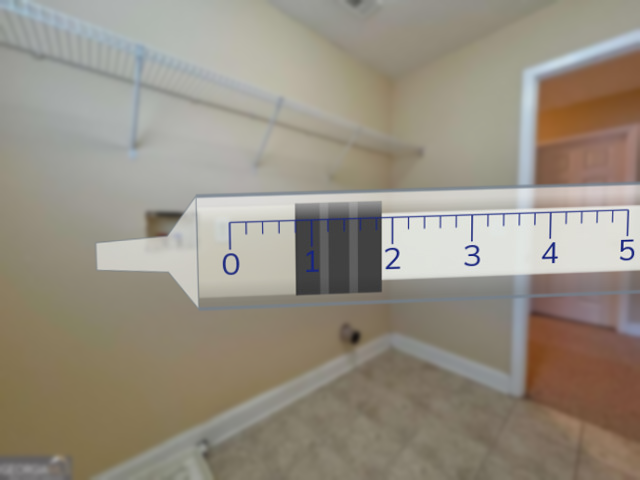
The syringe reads 0.8 mL
